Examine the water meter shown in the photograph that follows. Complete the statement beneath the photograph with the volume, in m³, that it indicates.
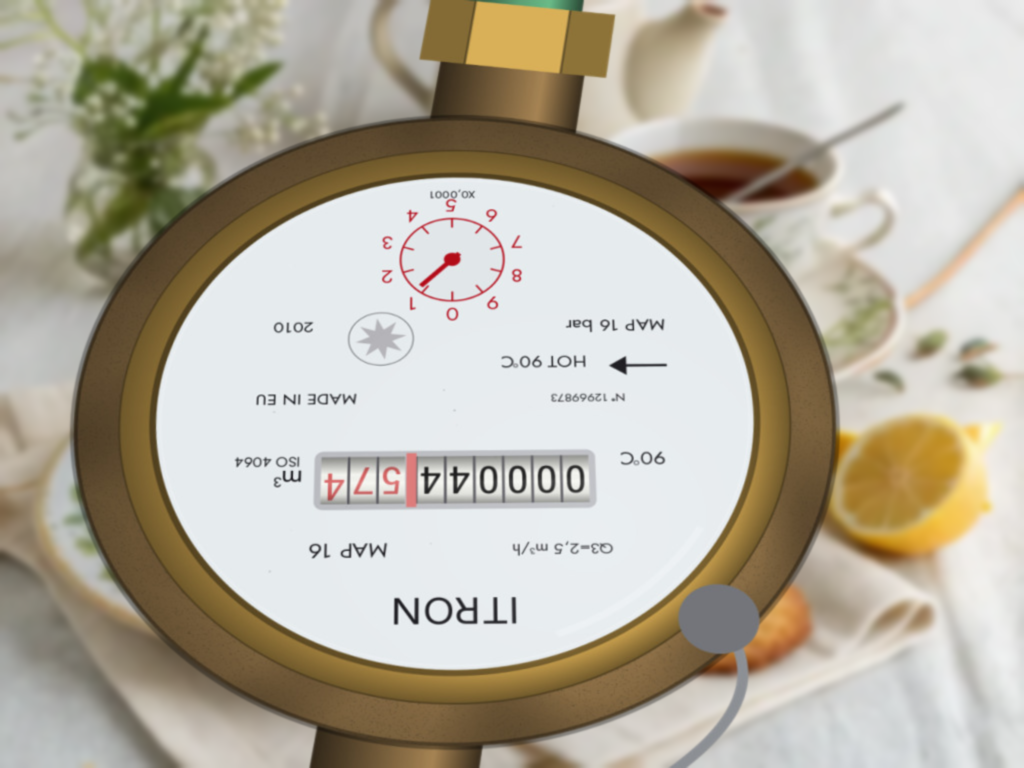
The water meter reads 44.5741 m³
